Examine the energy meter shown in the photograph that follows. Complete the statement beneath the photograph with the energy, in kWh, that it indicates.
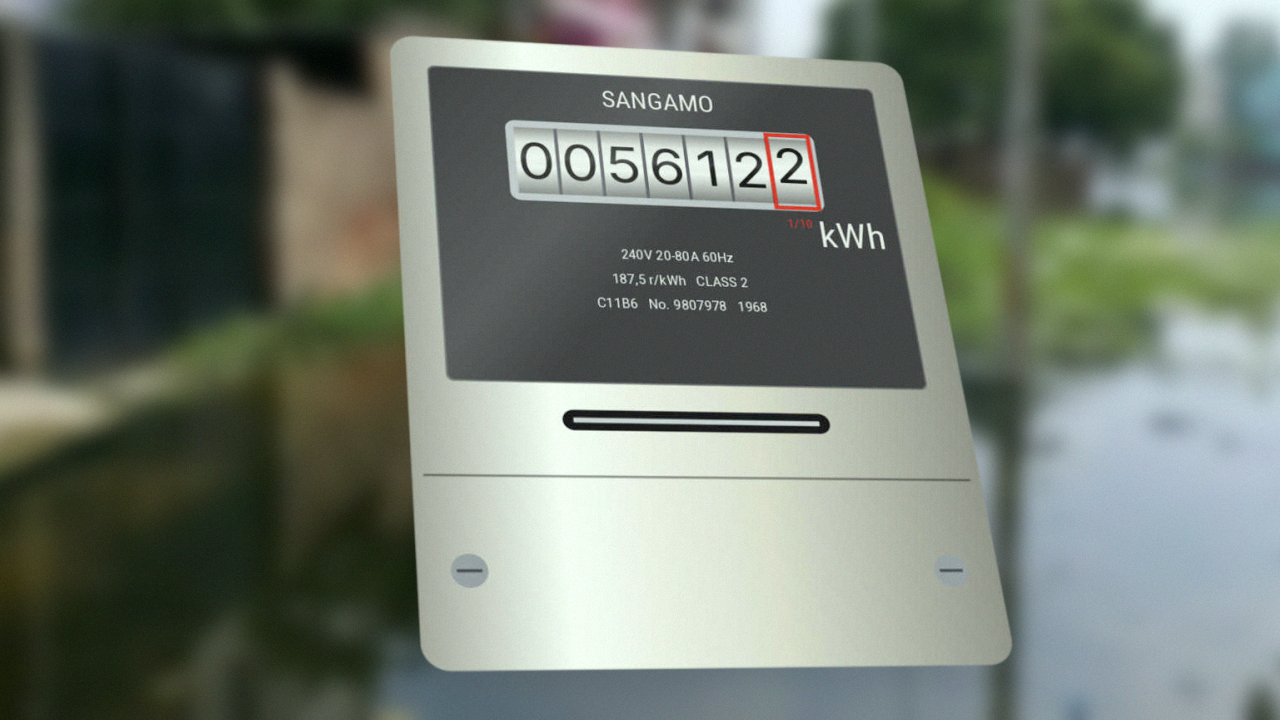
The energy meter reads 5612.2 kWh
